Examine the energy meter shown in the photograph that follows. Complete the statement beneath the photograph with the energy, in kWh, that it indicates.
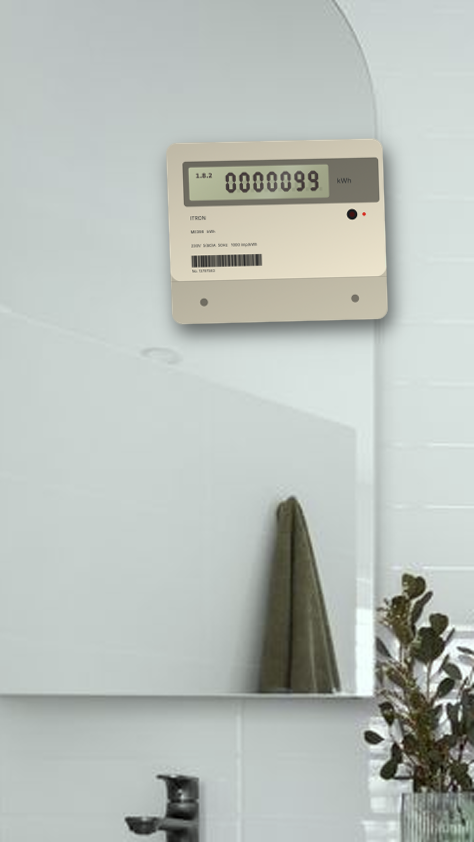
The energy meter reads 99 kWh
